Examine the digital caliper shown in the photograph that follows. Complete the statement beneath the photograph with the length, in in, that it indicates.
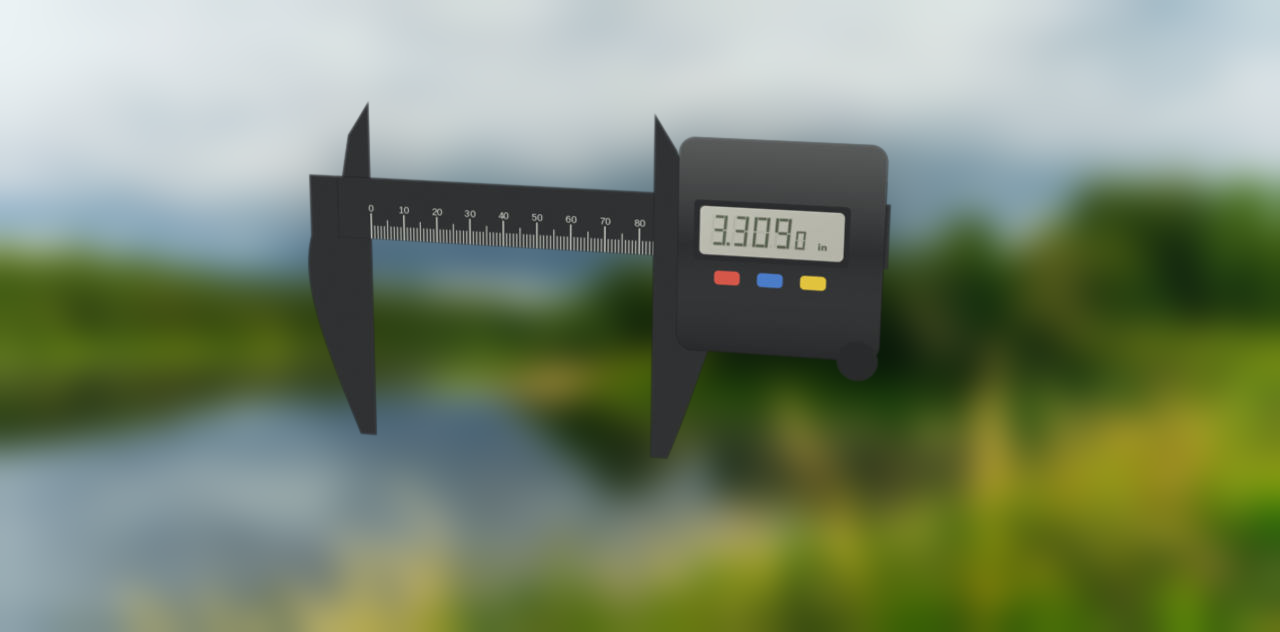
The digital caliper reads 3.3090 in
